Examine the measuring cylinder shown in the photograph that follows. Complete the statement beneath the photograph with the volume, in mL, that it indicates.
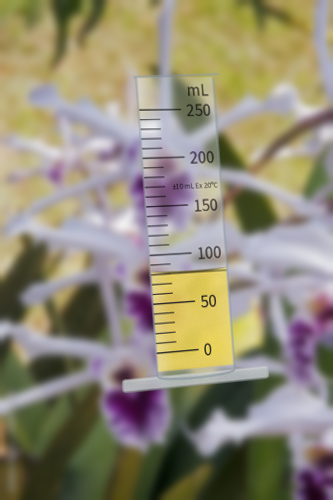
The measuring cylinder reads 80 mL
